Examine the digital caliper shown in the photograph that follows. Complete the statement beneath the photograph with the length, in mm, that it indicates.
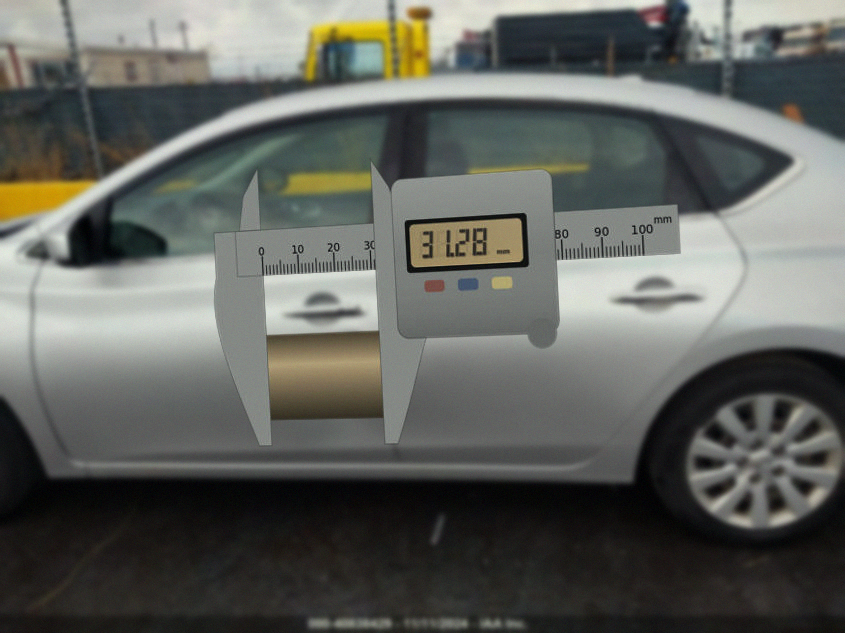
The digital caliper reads 31.28 mm
